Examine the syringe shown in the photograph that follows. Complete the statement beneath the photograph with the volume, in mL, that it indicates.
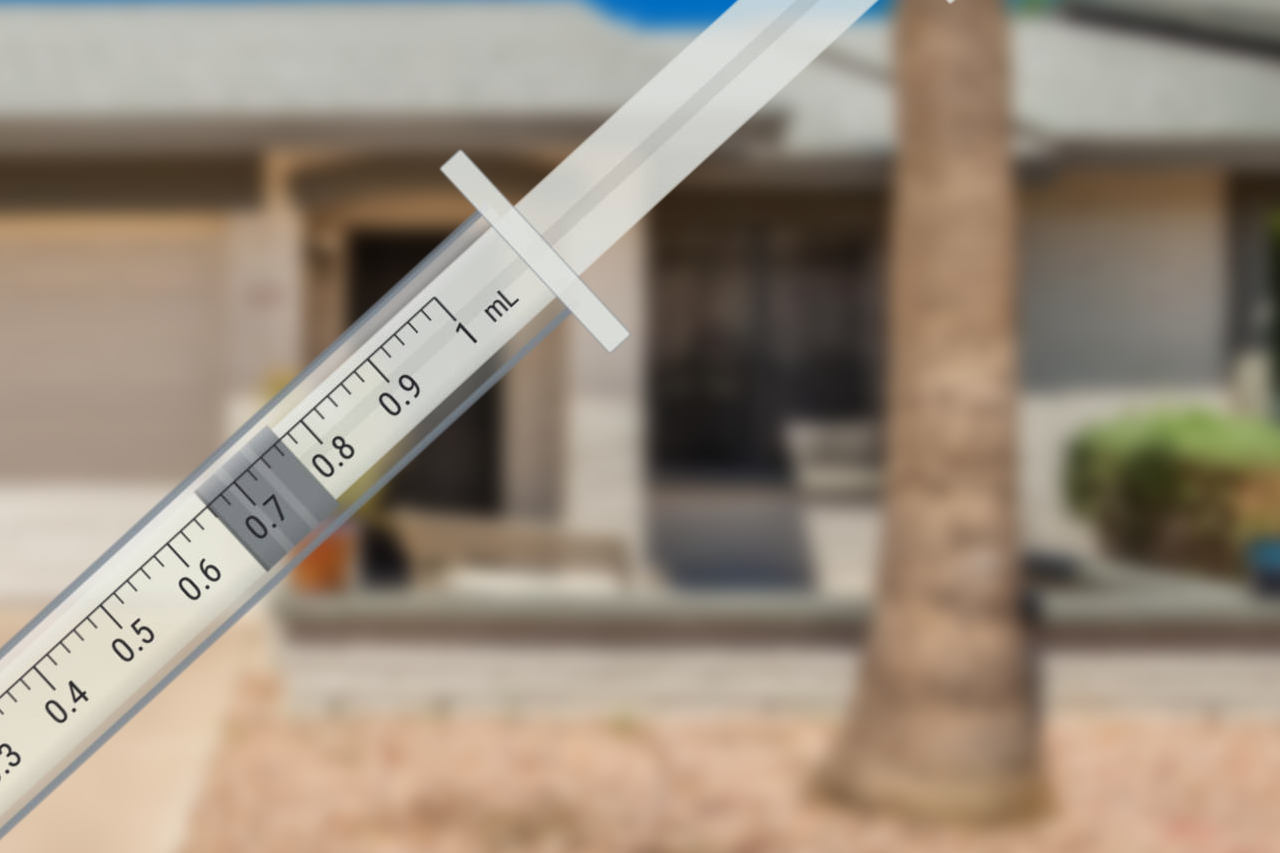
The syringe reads 0.66 mL
